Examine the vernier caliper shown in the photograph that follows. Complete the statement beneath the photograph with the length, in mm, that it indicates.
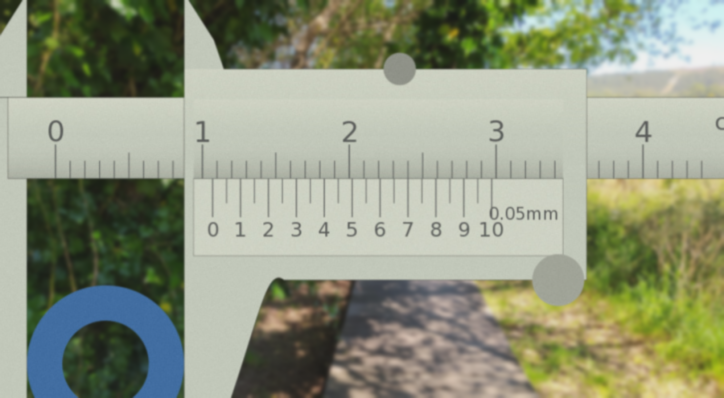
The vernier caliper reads 10.7 mm
